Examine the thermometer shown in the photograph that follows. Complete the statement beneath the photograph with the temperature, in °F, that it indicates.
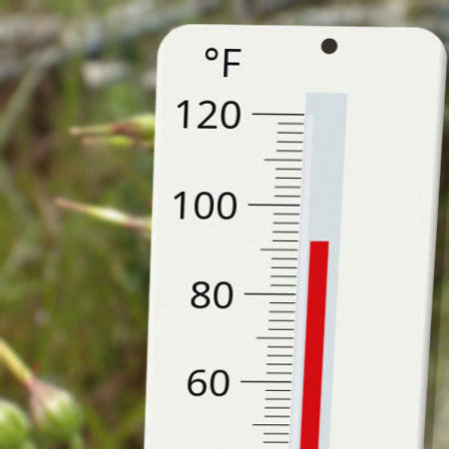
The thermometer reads 92 °F
